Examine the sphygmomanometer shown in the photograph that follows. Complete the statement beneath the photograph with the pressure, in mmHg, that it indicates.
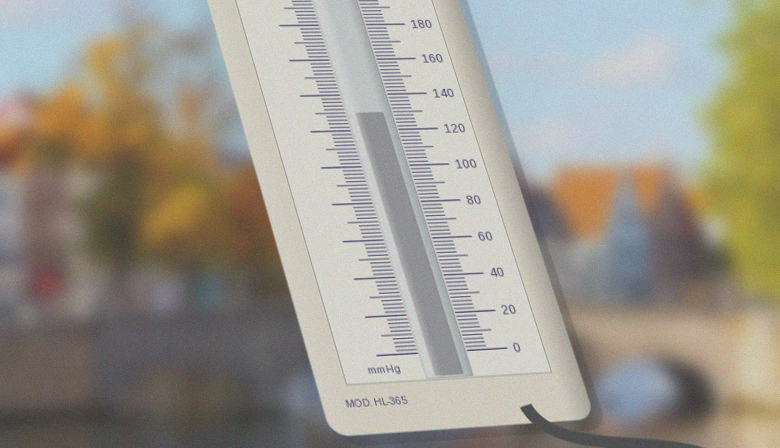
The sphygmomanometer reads 130 mmHg
